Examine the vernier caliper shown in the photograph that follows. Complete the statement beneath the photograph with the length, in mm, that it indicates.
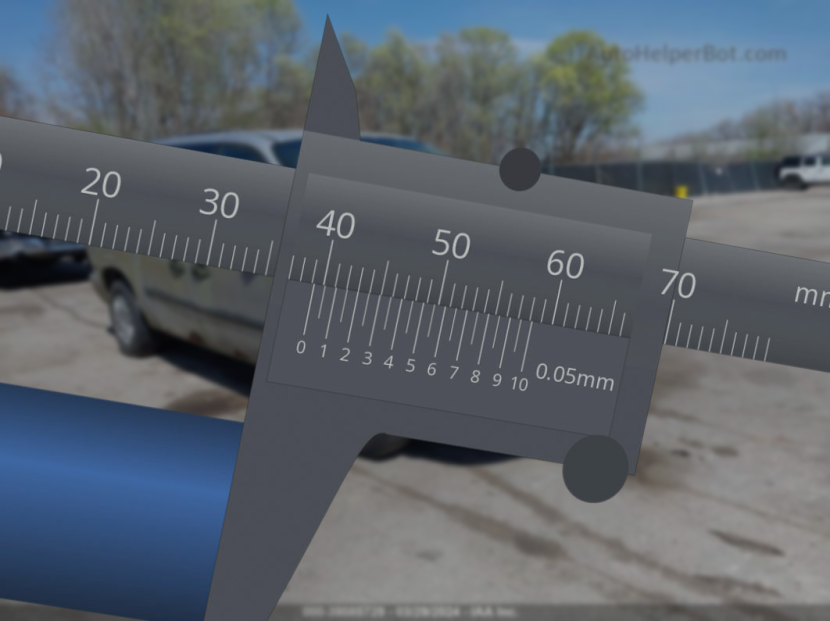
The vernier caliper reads 39.2 mm
